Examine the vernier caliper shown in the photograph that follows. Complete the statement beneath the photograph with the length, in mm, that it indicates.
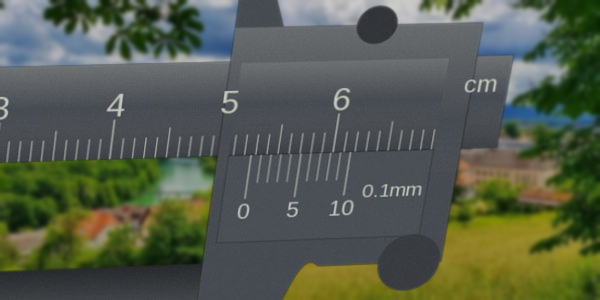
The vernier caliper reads 52.6 mm
